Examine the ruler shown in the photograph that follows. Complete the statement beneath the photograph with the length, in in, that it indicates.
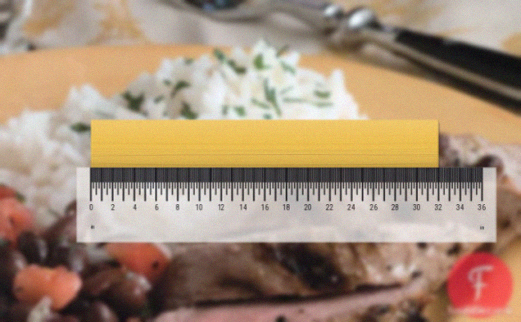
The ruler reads 32 in
